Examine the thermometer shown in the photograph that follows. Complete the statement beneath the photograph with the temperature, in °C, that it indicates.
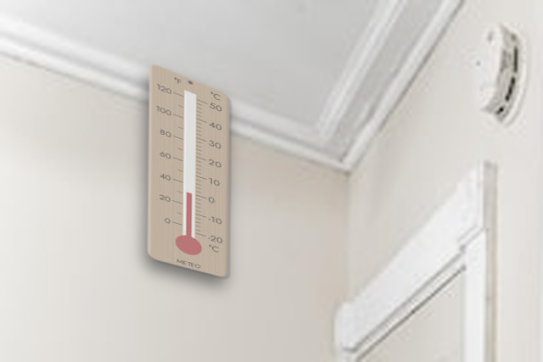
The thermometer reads 0 °C
